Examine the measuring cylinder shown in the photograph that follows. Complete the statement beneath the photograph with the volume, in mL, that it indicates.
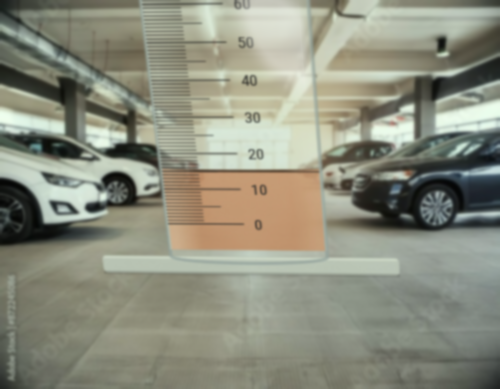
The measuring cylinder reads 15 mL
